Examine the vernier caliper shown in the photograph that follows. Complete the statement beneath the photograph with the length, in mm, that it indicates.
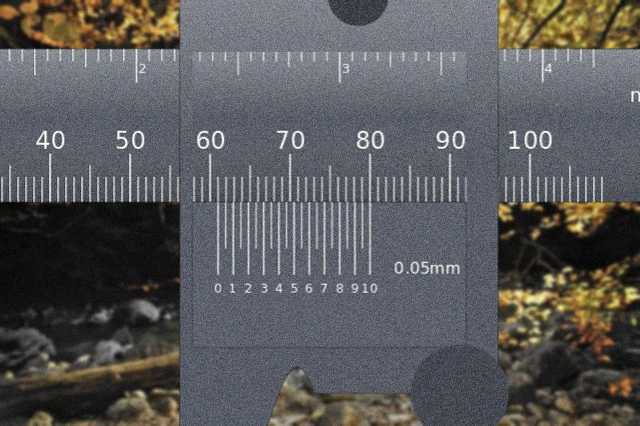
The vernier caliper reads 61.0 mm
